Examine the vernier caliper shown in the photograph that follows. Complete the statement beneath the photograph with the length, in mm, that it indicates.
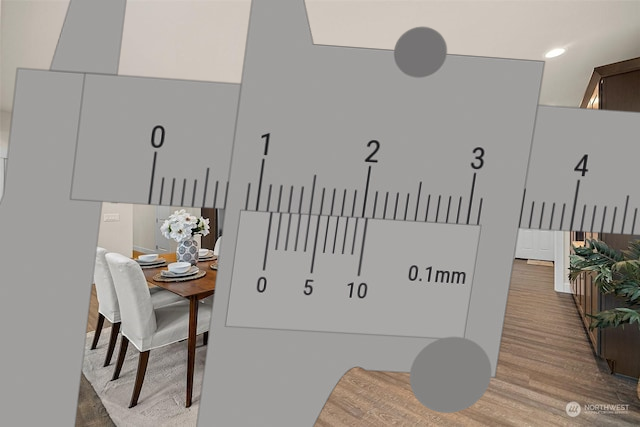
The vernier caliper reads 11.4 mm
